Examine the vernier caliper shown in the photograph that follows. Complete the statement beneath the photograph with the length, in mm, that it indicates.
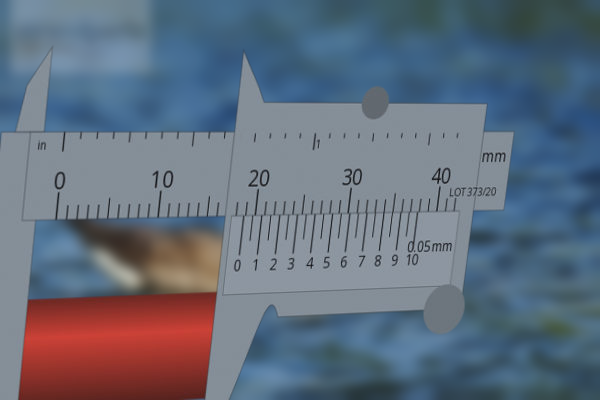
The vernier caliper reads 18.8 mm
